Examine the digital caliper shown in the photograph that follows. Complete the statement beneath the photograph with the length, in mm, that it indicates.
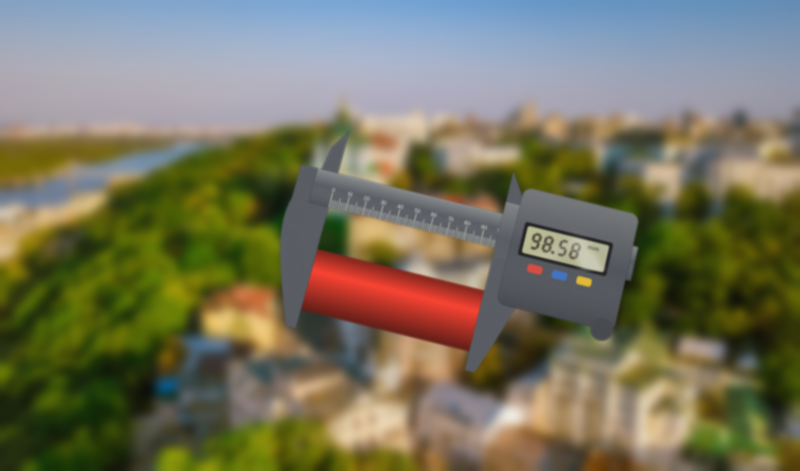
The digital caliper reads 98.58 mm
